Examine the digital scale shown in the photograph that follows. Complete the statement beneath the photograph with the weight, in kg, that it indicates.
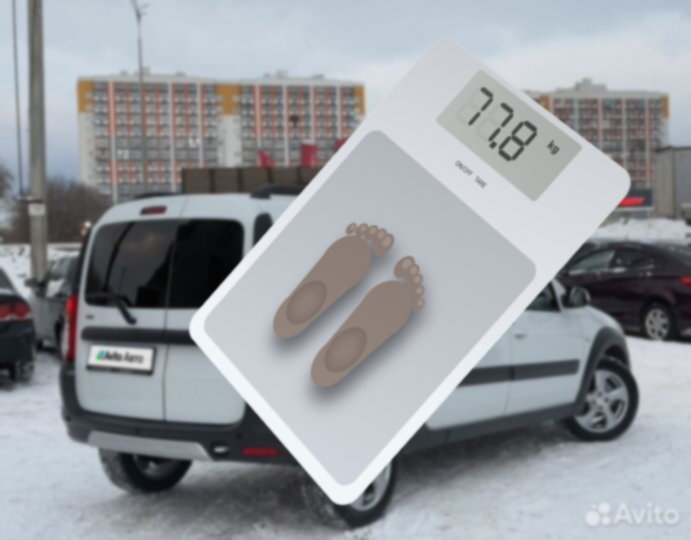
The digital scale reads 77.8 kg
